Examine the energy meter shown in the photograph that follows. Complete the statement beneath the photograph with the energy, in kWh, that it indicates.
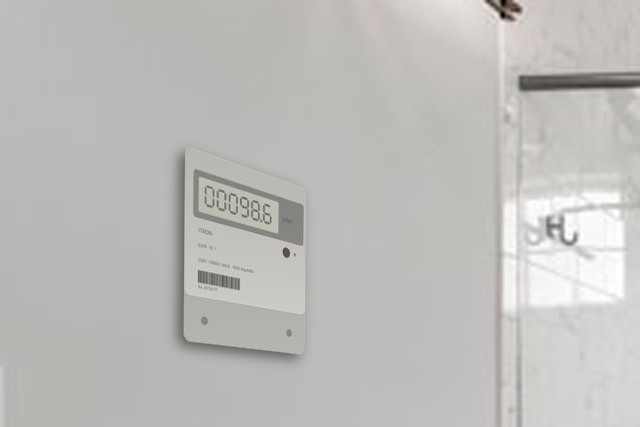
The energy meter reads 98.6 kWh
